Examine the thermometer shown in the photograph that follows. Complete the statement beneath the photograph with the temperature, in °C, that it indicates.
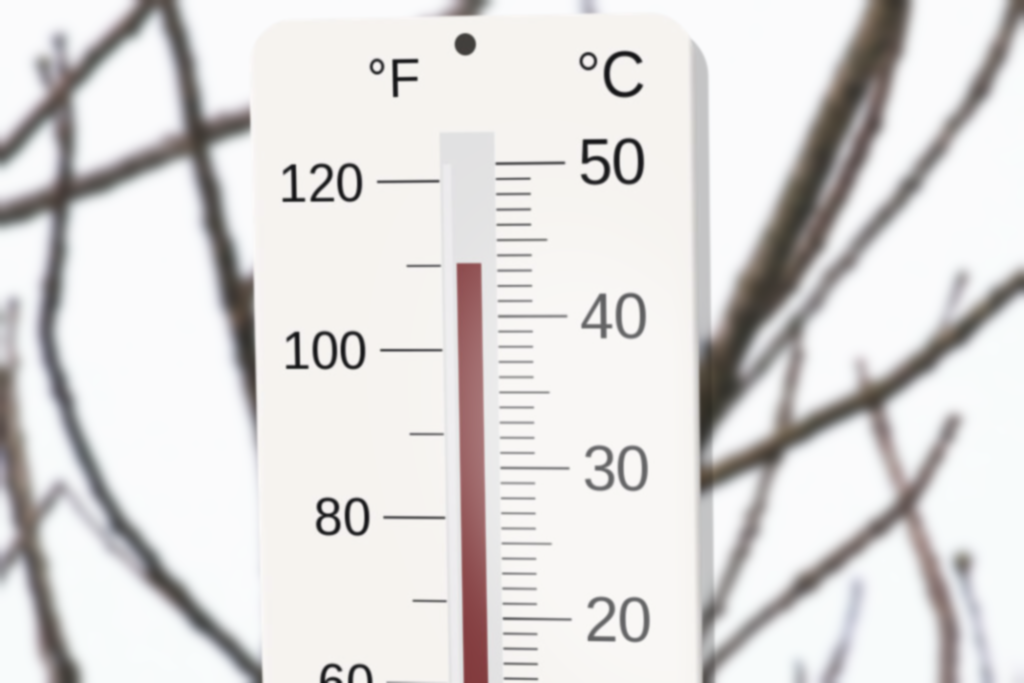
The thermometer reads 43.5 °C
